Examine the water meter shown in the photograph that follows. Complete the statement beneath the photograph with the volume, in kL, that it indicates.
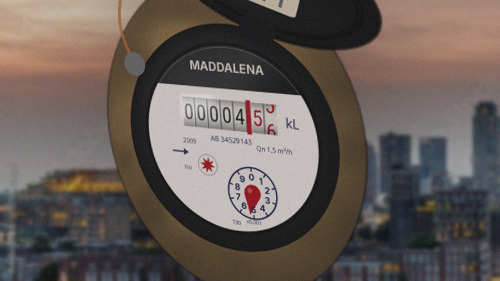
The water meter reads 4.555 kL
